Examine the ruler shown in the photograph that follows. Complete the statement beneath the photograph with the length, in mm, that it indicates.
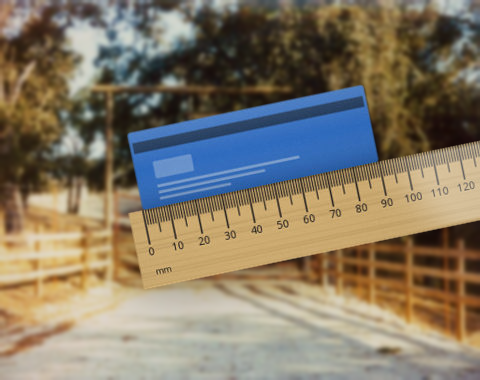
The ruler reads 90 mm
